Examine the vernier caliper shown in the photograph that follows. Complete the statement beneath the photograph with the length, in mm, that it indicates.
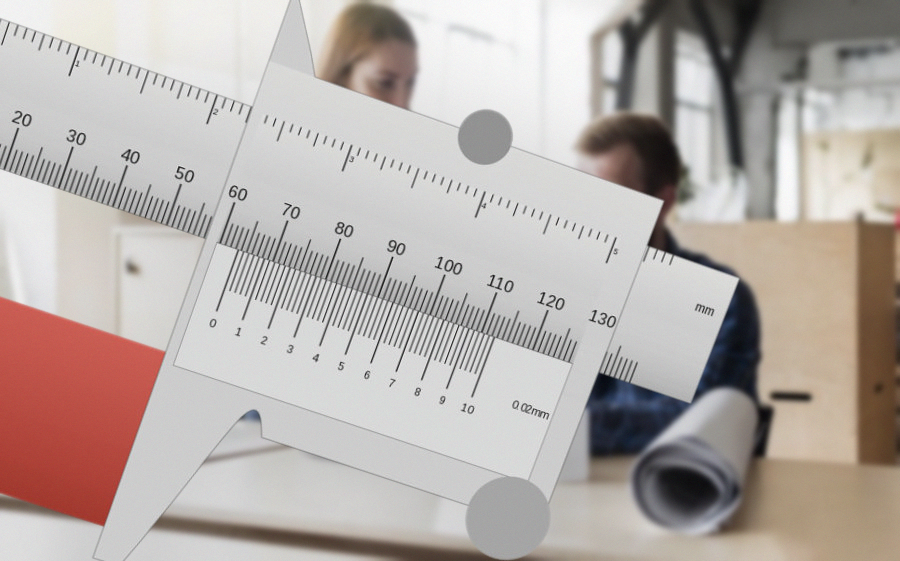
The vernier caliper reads 63.5 mm
